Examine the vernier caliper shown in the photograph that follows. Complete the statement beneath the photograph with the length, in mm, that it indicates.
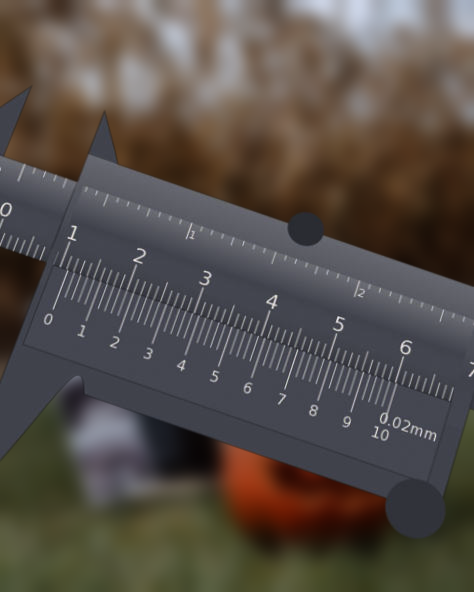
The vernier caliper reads 11.2 mm
